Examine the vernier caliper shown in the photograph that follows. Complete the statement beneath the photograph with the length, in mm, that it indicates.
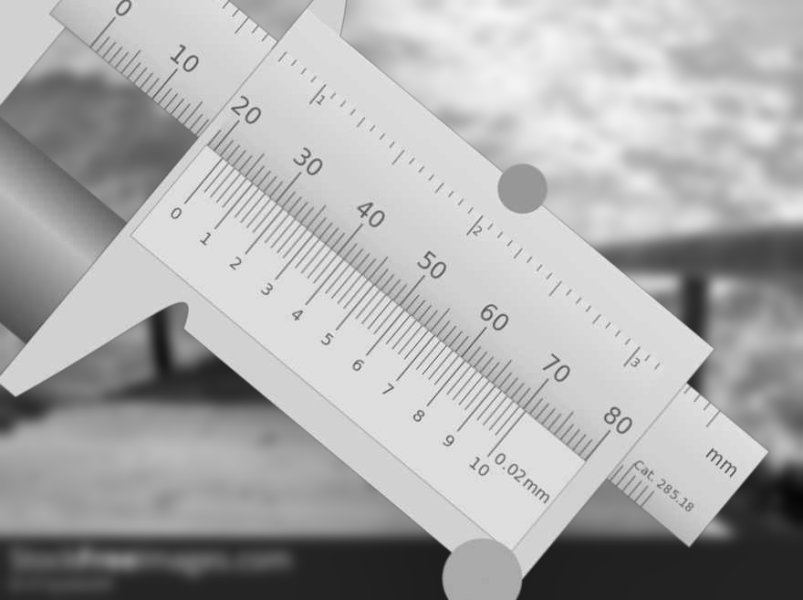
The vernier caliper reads 21.4 mm
